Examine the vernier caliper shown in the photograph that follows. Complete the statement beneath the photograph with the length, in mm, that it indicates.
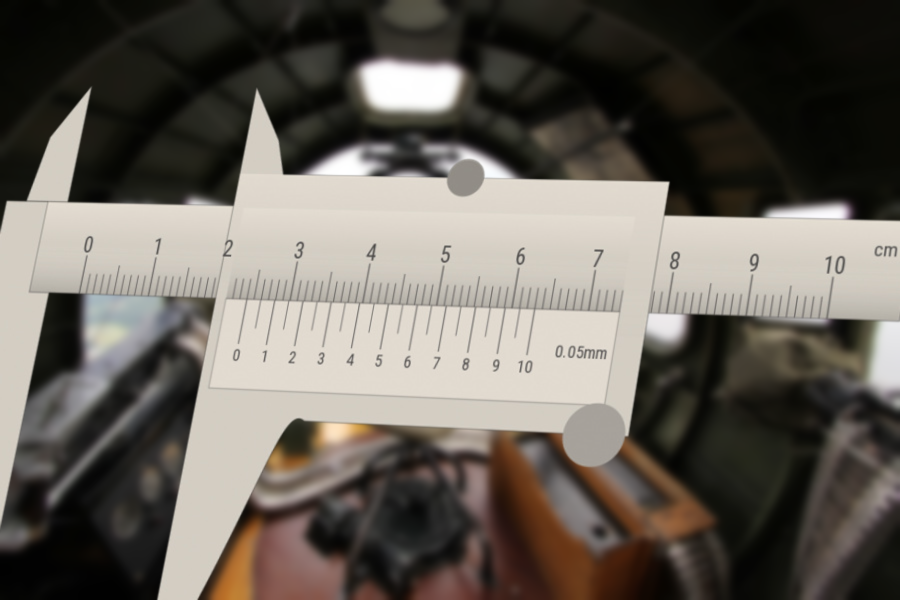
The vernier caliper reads 24.0 mm
